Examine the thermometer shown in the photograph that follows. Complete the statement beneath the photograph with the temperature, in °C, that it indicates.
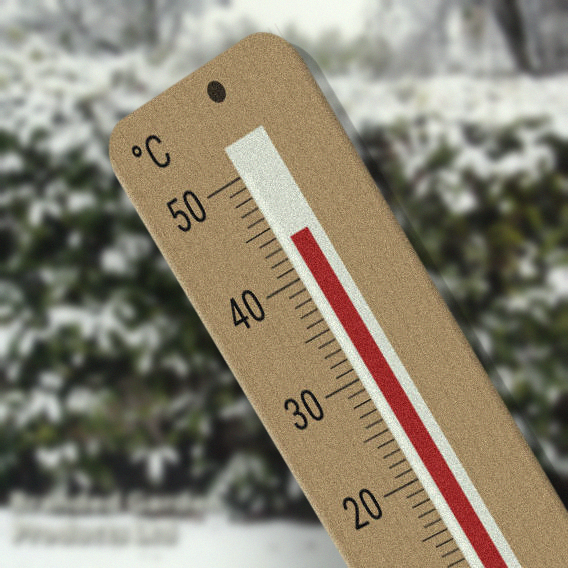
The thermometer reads 43.5 °C
